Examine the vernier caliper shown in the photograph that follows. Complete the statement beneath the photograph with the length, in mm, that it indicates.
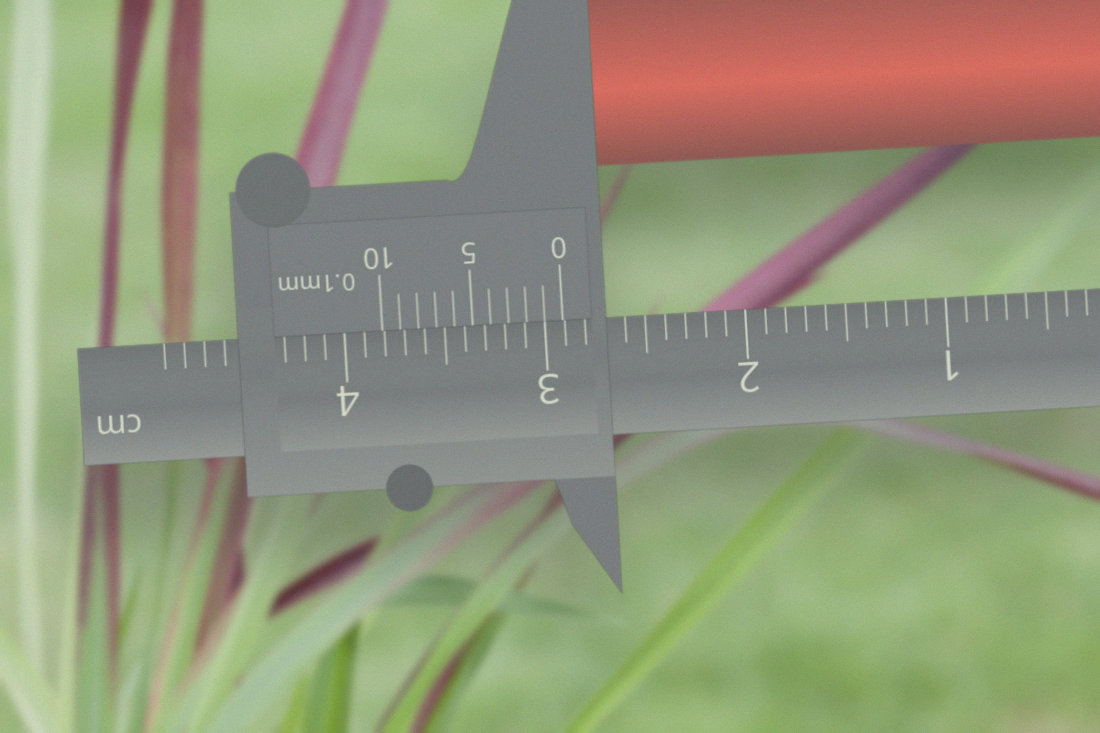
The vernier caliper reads 29.1 mm
